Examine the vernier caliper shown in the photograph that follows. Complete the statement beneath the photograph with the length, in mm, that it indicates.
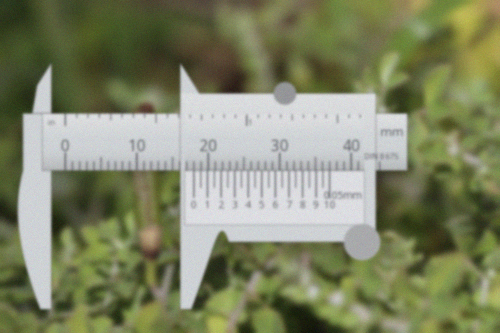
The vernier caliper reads 18.0 mm
